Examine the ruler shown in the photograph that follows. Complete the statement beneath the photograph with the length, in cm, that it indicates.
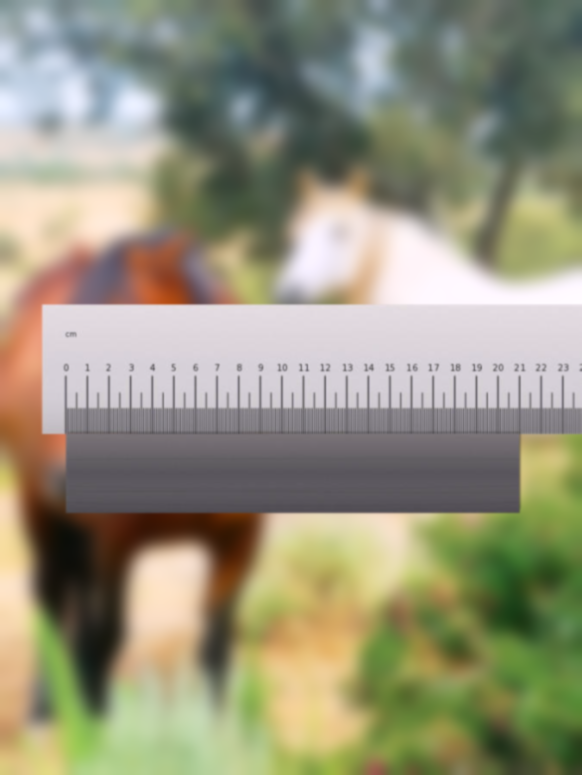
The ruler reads 21 cm
